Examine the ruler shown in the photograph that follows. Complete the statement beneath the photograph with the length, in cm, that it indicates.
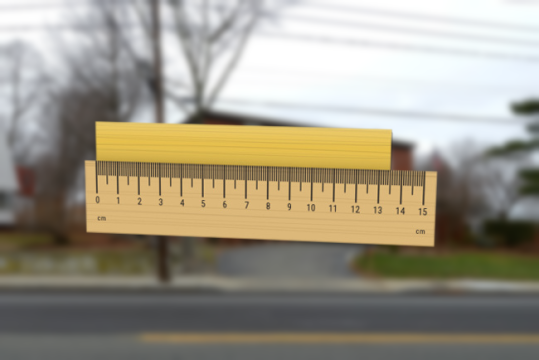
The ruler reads 13.5 cm
